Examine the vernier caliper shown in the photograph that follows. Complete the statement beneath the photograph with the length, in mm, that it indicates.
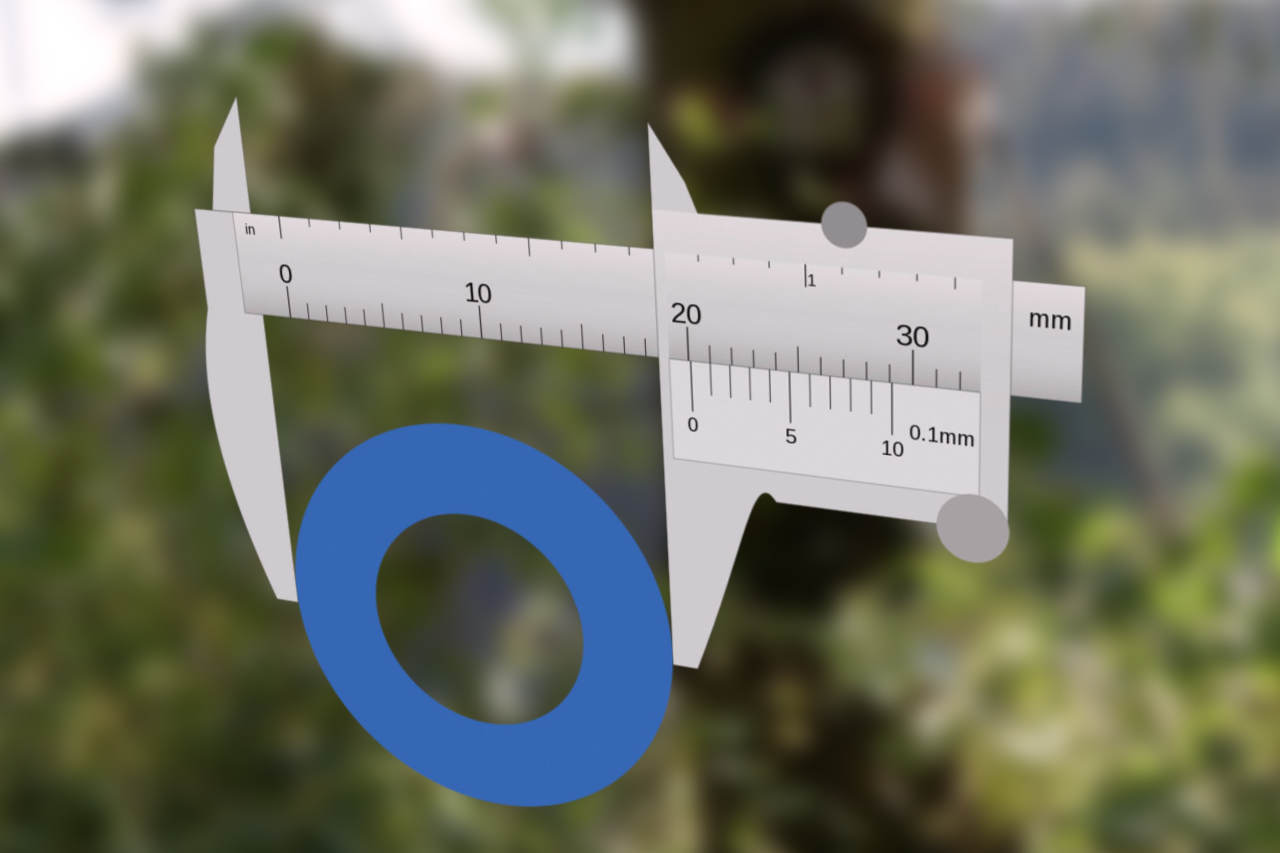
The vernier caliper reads 20.1 mm
